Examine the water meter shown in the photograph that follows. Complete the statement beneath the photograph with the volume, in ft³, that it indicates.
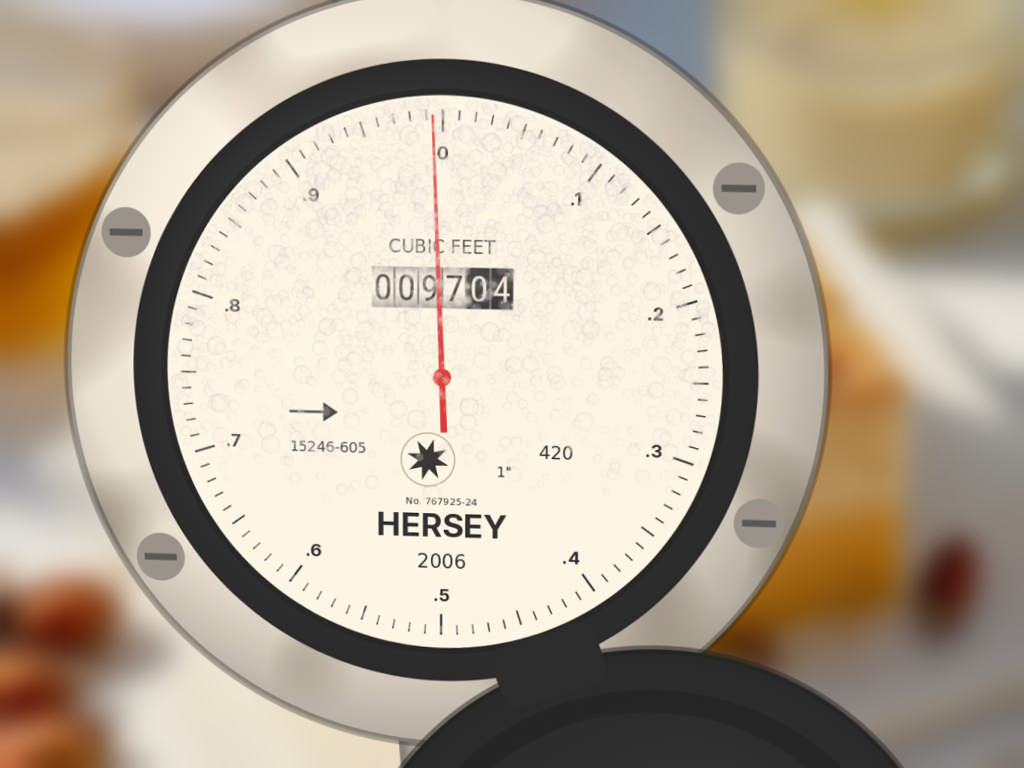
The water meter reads 9703.99 ft³
